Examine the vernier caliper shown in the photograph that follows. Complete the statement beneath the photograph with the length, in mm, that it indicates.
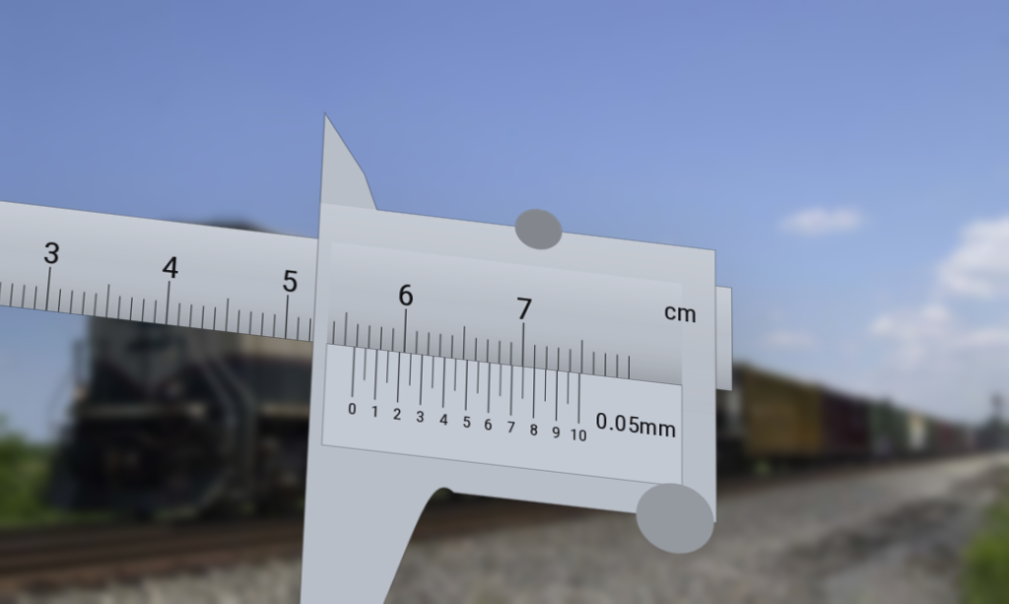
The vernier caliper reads 55.8 mm
